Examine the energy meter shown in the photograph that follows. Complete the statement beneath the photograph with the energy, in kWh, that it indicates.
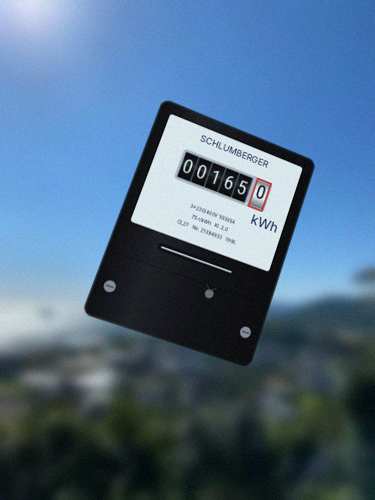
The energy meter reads 165.0 kWh
